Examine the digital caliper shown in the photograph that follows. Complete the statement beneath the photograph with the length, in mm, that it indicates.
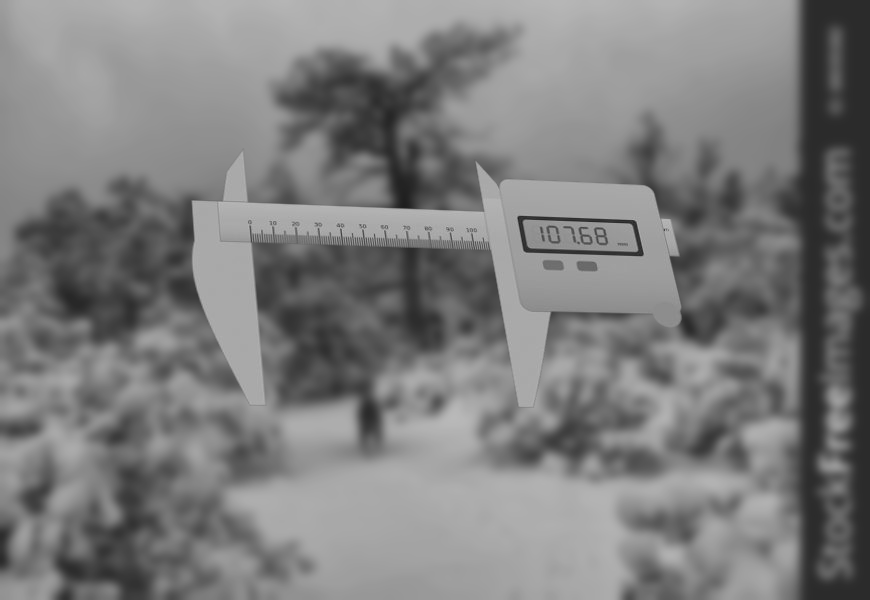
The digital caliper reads 107.68 mm
